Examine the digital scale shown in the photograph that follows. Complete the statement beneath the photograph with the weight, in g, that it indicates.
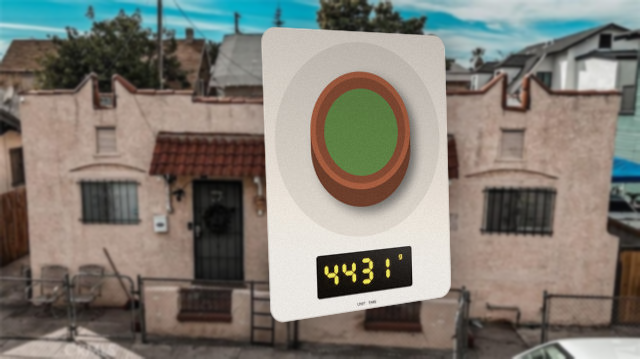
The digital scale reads 4431 g
